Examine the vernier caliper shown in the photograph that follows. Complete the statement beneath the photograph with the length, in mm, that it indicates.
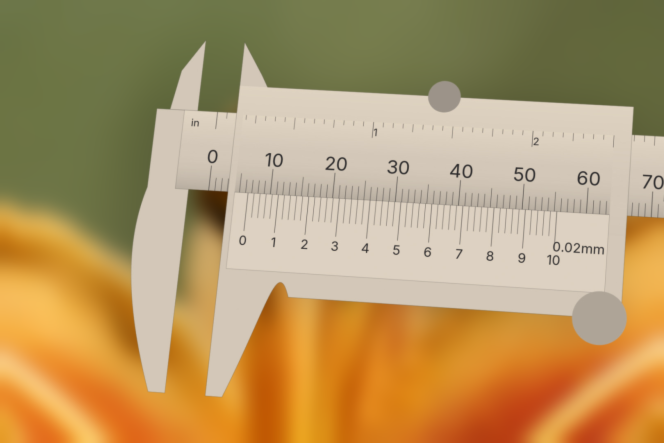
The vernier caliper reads 6.4 mm
